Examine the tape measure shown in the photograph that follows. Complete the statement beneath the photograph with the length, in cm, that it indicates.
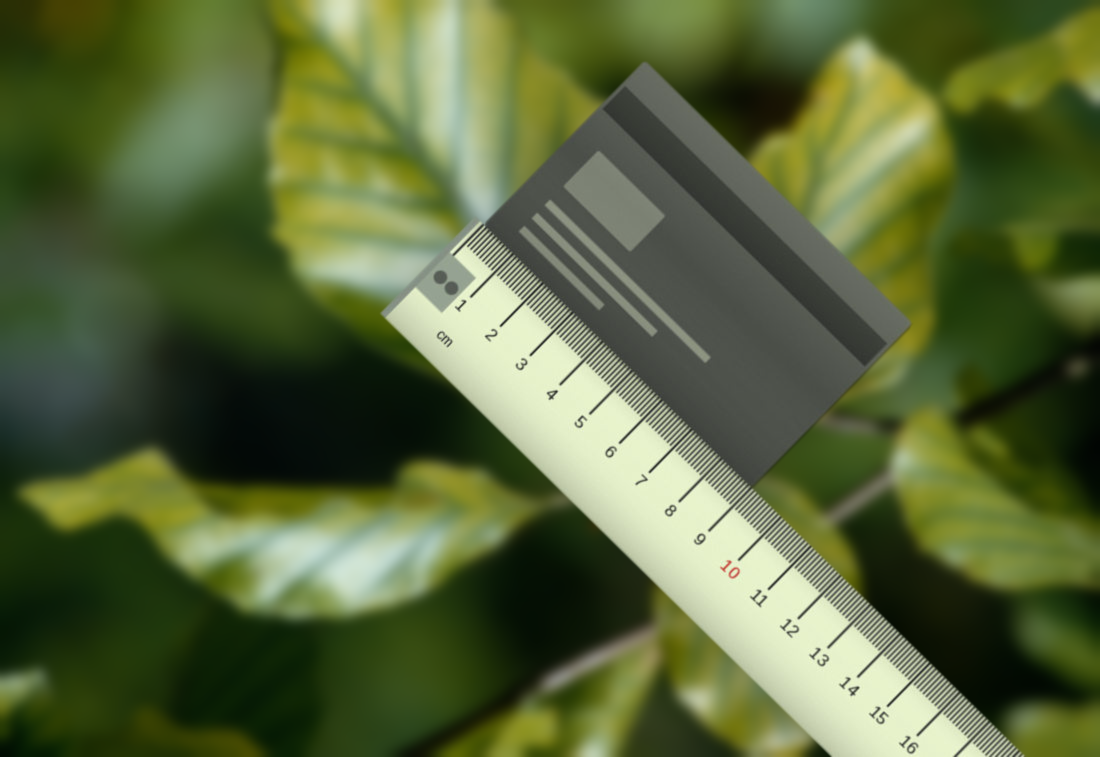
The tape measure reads 9 cm
